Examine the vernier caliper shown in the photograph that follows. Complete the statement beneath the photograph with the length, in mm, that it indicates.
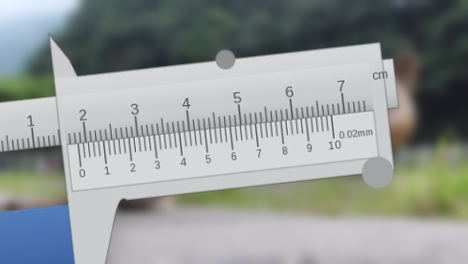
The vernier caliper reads 18.5 mm
